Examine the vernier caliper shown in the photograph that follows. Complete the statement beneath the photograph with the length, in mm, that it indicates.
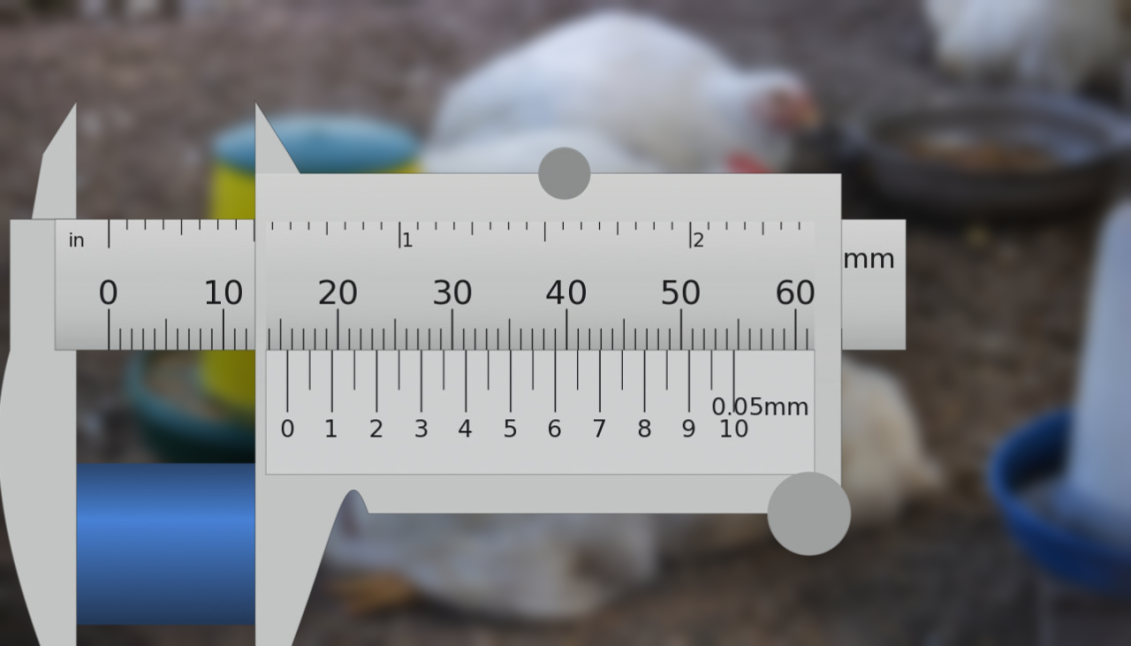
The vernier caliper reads 15.6 mm
